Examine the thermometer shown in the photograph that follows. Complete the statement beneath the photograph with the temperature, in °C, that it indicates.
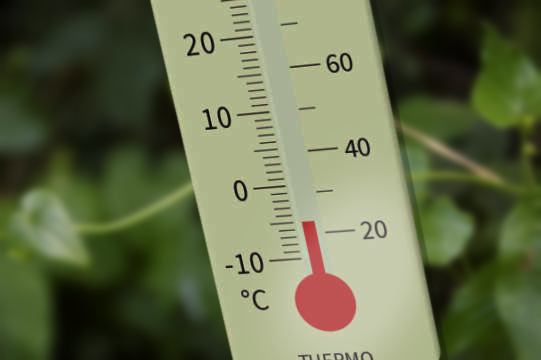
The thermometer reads -5 °C
